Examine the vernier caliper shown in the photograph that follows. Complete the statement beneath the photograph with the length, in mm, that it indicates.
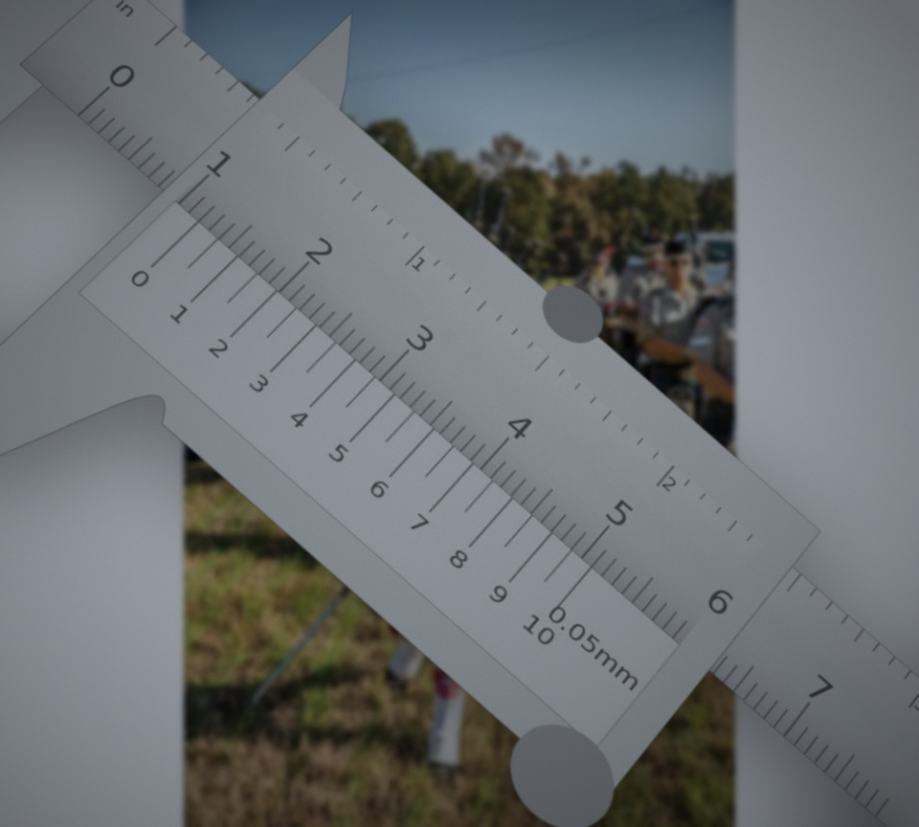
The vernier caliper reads 12.0 mm
